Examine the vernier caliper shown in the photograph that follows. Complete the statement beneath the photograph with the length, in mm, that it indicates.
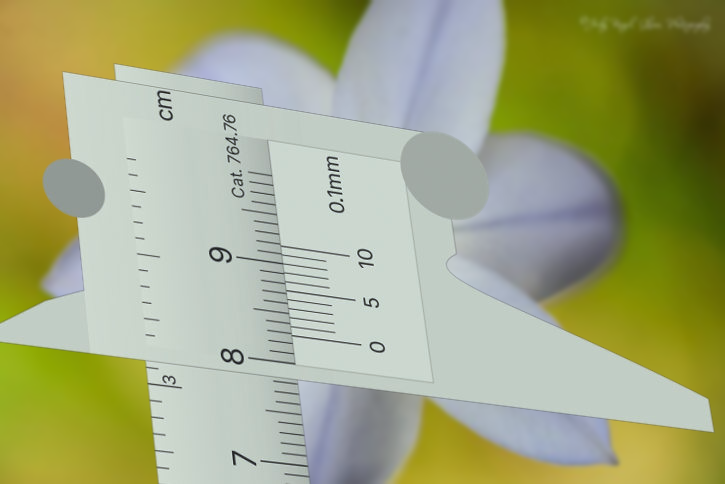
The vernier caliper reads 82.8 mm
